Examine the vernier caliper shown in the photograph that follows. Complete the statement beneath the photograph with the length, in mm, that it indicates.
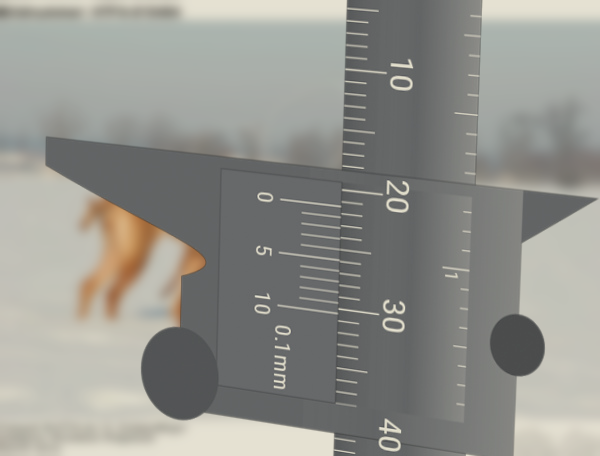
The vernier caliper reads 21.4 mm
